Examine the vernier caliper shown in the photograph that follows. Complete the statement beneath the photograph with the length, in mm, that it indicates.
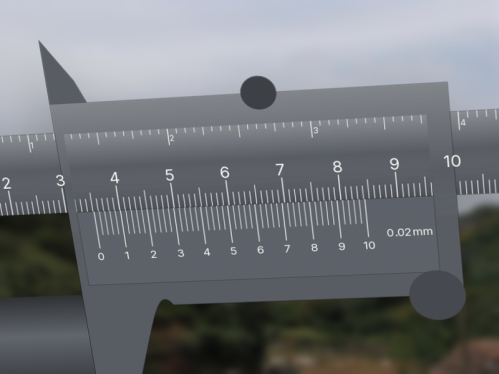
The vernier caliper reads 35.2 mm
